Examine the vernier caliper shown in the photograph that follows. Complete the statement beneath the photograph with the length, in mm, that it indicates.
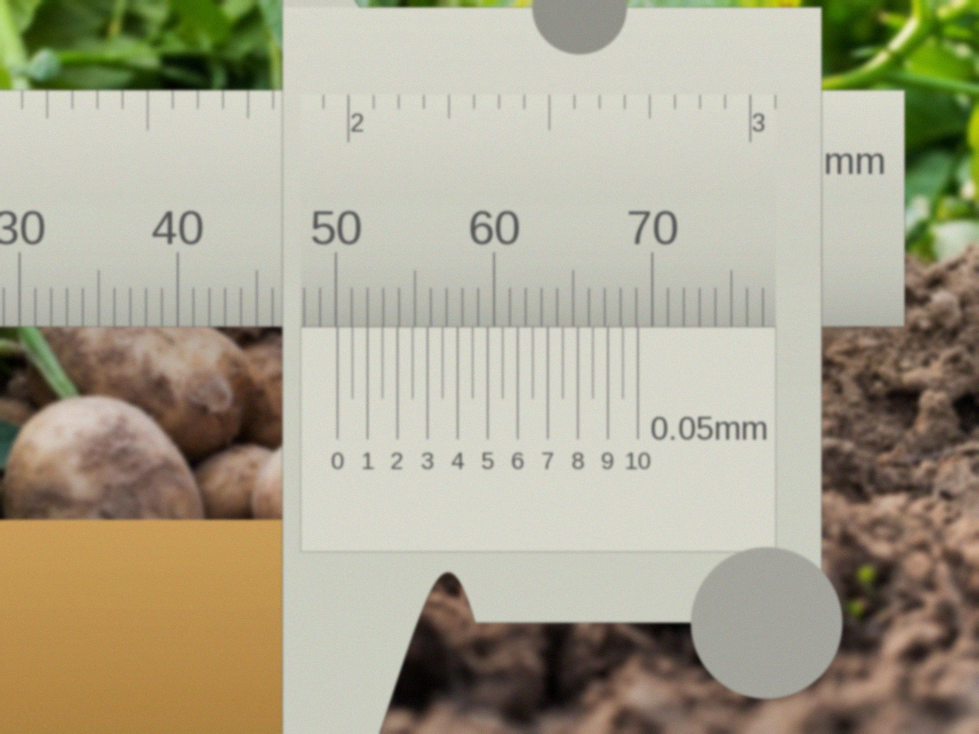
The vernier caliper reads 50.1 mm
